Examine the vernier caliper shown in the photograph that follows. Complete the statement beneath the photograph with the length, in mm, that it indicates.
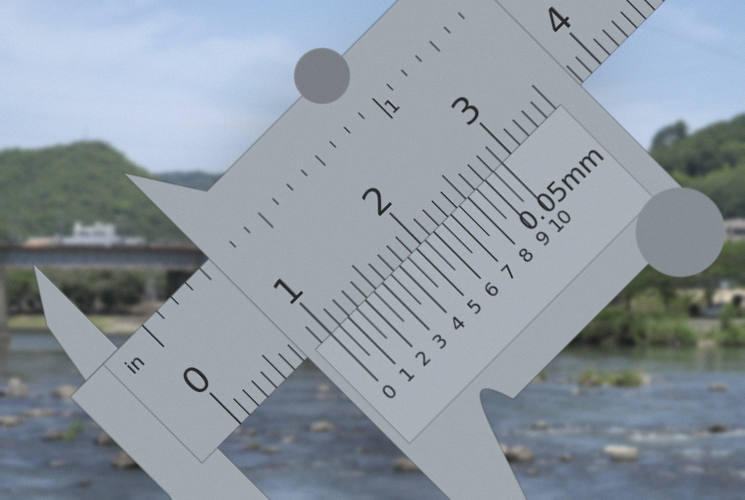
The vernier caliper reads 10.0 mm
